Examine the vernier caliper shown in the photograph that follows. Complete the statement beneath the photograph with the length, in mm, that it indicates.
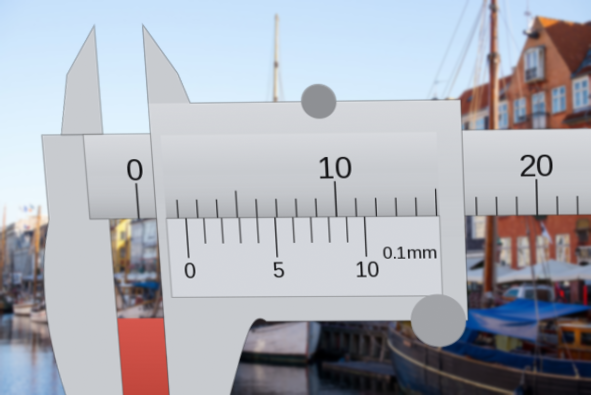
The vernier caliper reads 2.4 mm
